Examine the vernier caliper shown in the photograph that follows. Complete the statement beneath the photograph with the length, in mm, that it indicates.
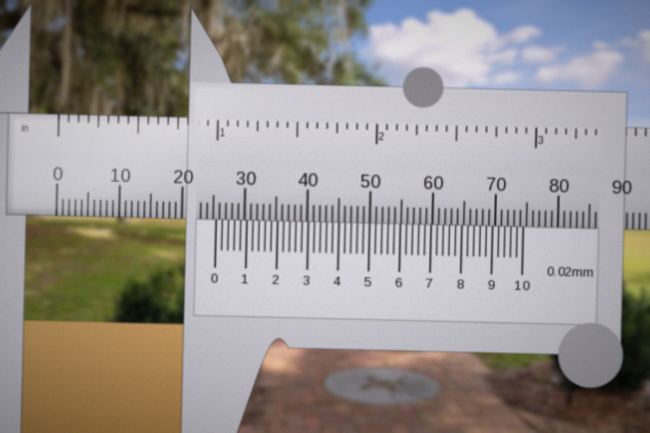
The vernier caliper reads 25.5 mm
